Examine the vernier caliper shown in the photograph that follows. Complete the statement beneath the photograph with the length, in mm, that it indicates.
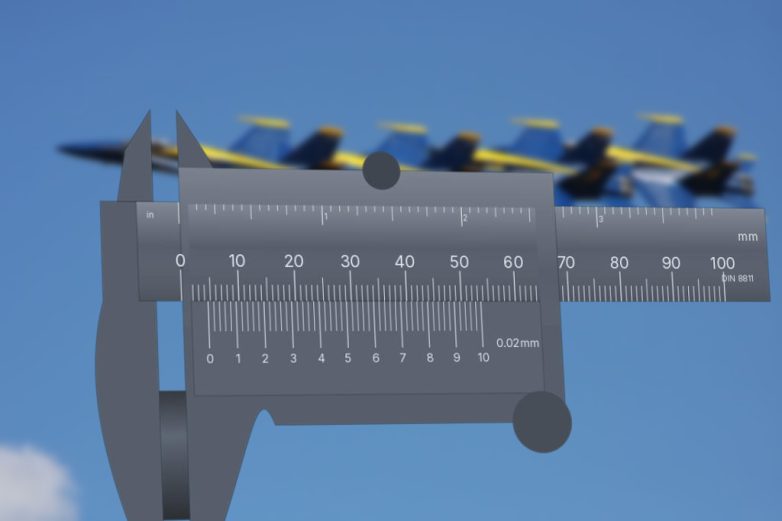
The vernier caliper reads 4.6 mm
